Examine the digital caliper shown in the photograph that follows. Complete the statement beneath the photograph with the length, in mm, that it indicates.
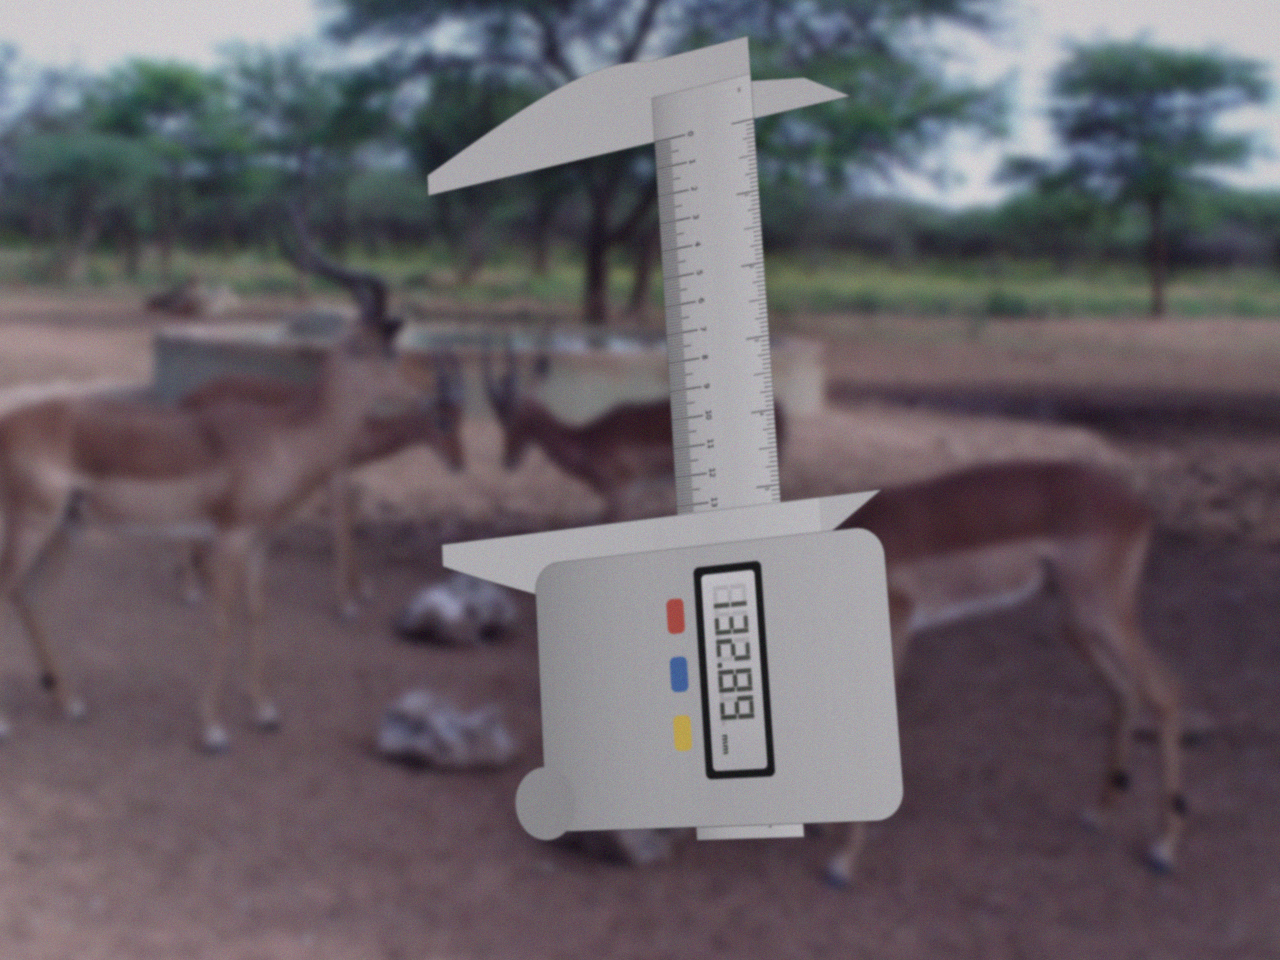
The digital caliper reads 132.89 mm
